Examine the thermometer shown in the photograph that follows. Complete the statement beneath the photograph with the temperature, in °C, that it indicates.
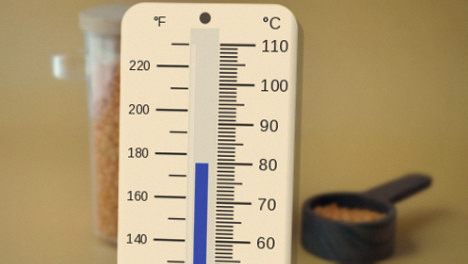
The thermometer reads 80 °C
